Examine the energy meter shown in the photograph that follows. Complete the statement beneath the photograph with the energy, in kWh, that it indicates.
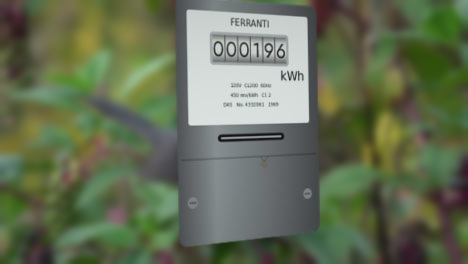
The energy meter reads 196 kWh
